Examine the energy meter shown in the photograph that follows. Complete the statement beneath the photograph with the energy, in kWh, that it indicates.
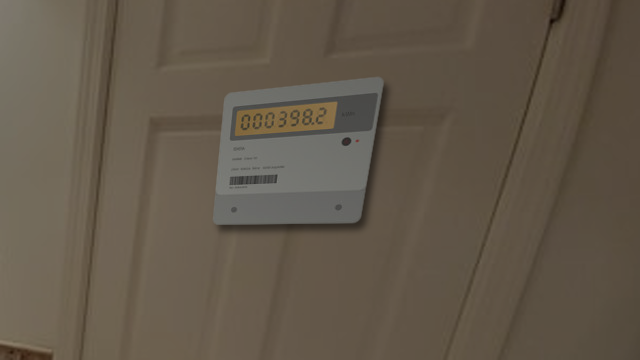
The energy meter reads 398.2 kWh
